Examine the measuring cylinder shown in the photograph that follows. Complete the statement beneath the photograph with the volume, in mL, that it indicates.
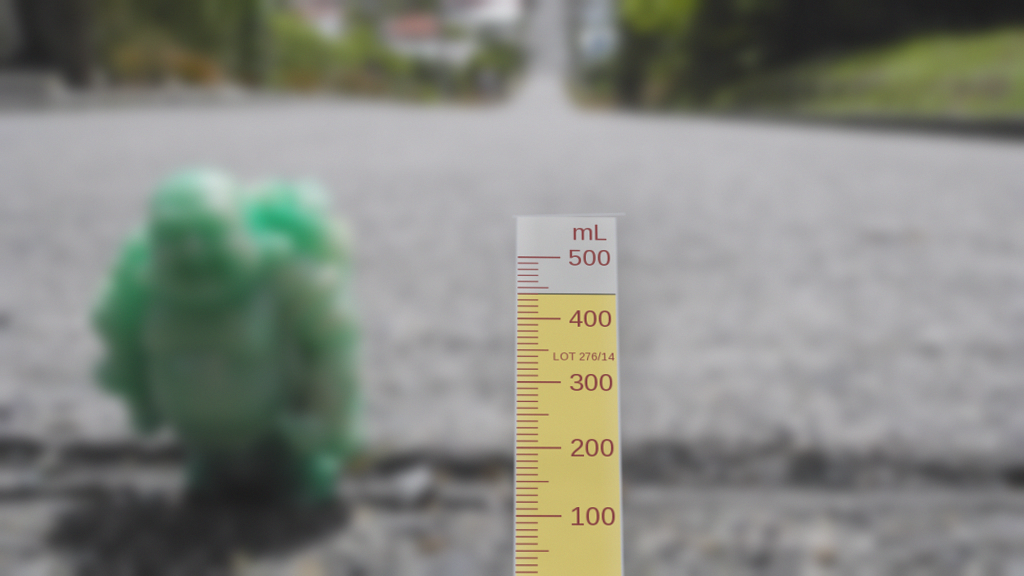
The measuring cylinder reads 440 mL
